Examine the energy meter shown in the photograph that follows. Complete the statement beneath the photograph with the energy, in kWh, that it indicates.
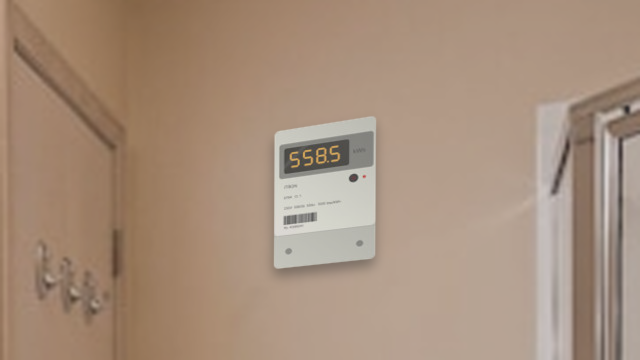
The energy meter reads 558.5 kWh
